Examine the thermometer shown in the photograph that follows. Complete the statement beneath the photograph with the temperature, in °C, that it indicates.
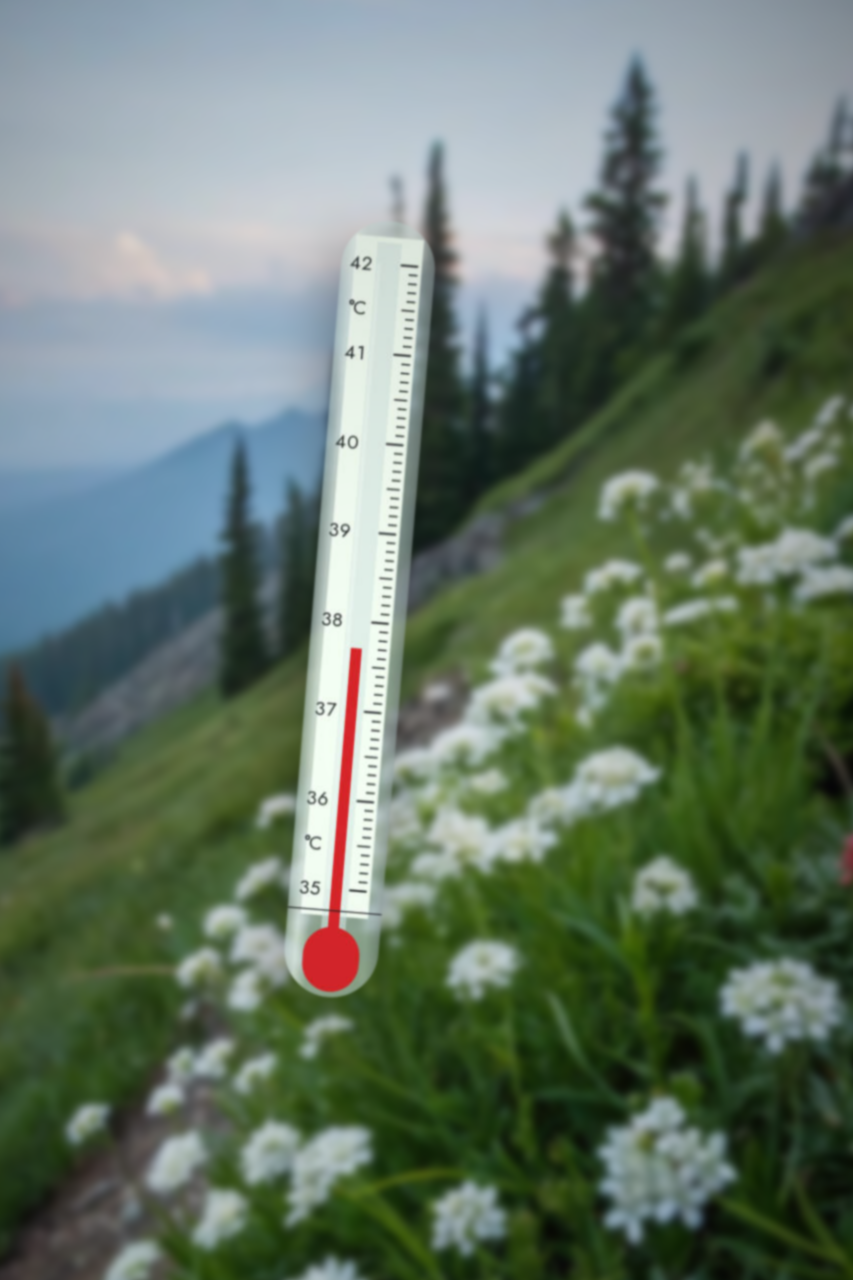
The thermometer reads 37.7 °C
